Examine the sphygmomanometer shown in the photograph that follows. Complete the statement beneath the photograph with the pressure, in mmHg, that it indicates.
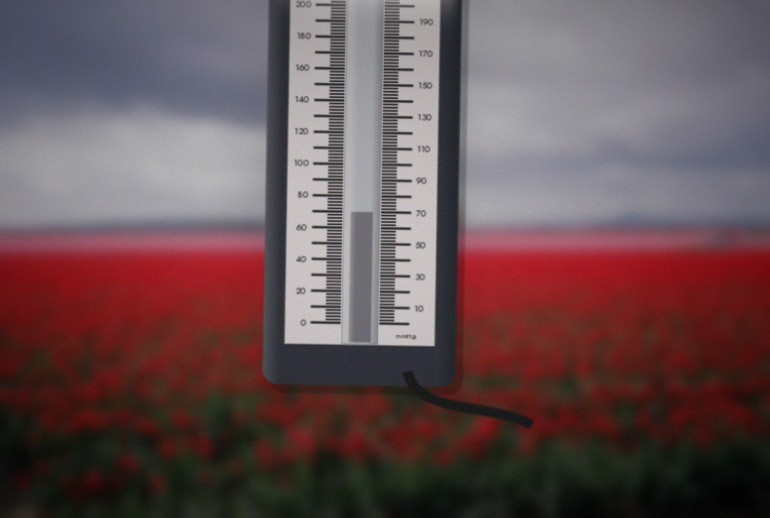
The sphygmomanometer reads 70 mmHg
